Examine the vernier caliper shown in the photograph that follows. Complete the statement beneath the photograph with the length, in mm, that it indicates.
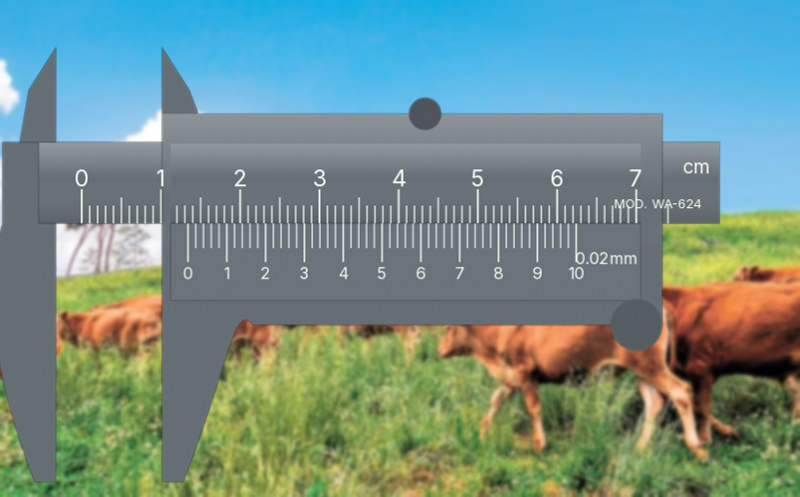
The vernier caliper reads 13.4 mm
